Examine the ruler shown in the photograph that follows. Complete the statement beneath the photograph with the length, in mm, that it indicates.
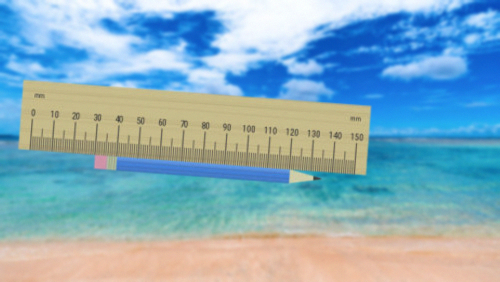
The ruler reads 105 mm
